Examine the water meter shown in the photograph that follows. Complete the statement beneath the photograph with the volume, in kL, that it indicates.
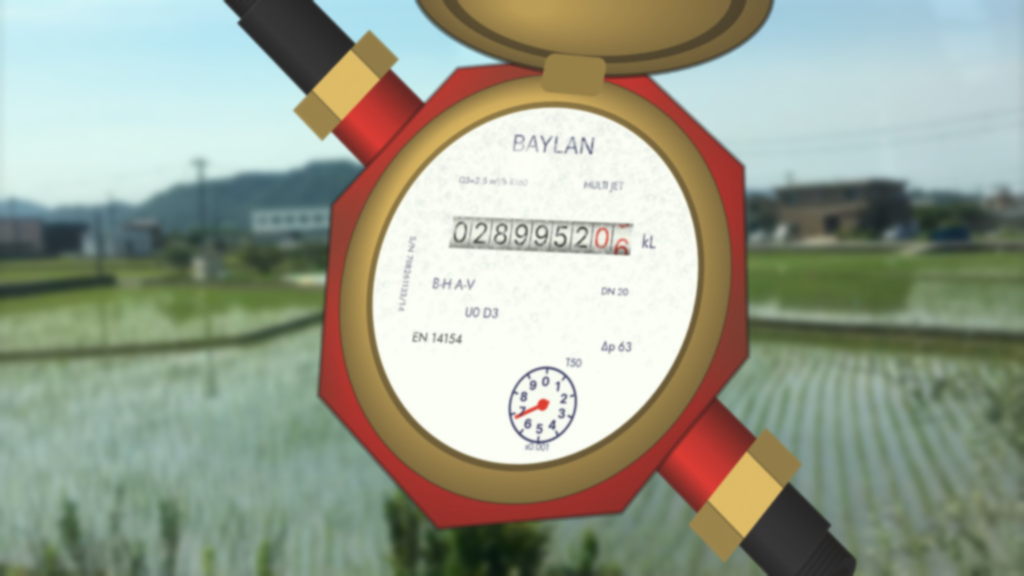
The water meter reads 289952.056 kL
